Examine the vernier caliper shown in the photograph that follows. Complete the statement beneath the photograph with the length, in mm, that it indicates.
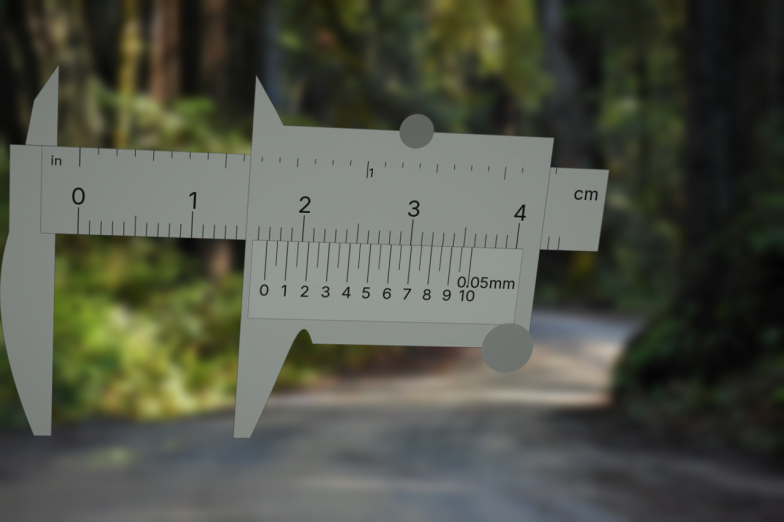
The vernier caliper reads 16.8 mm
